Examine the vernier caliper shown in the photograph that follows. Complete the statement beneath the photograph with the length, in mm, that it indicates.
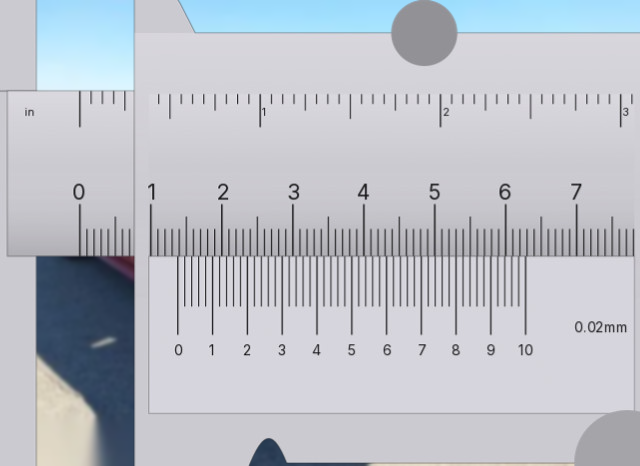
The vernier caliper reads 13.8 mm
